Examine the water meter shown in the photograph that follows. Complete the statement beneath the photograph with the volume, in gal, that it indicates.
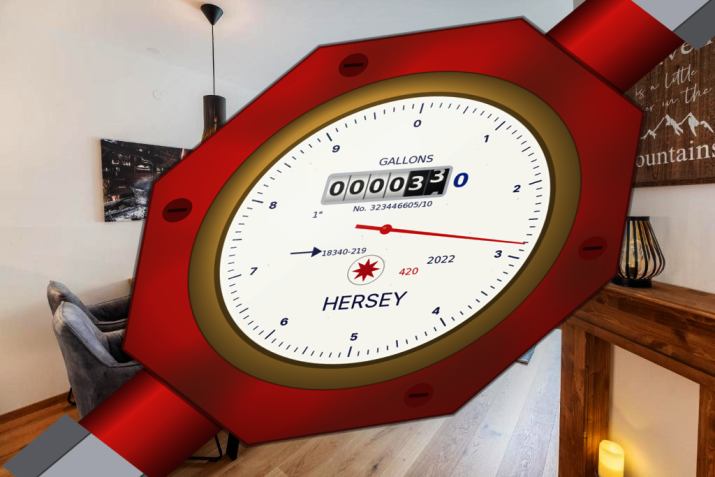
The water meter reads 332.8 gal
